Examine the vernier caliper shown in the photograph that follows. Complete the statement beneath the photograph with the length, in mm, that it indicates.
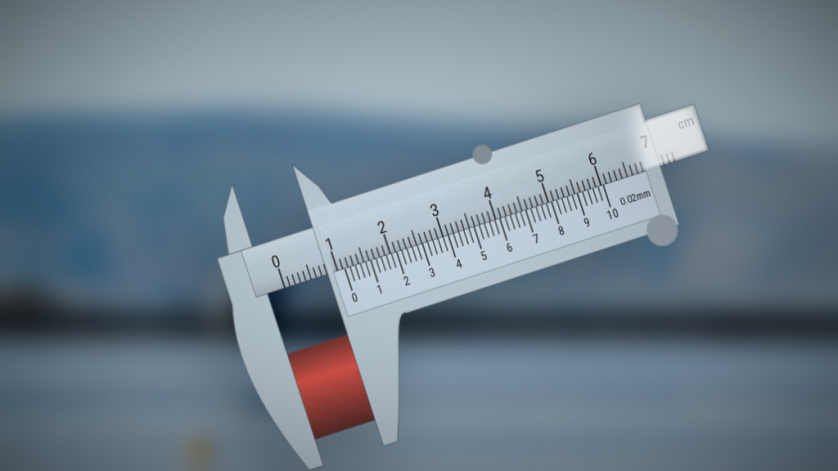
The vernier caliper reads 11.4 mm
